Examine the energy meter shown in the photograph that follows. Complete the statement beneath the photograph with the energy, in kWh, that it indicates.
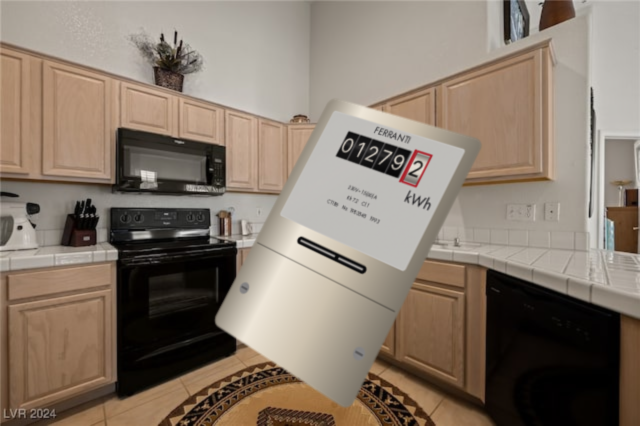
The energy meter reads 1279.2 kWh
